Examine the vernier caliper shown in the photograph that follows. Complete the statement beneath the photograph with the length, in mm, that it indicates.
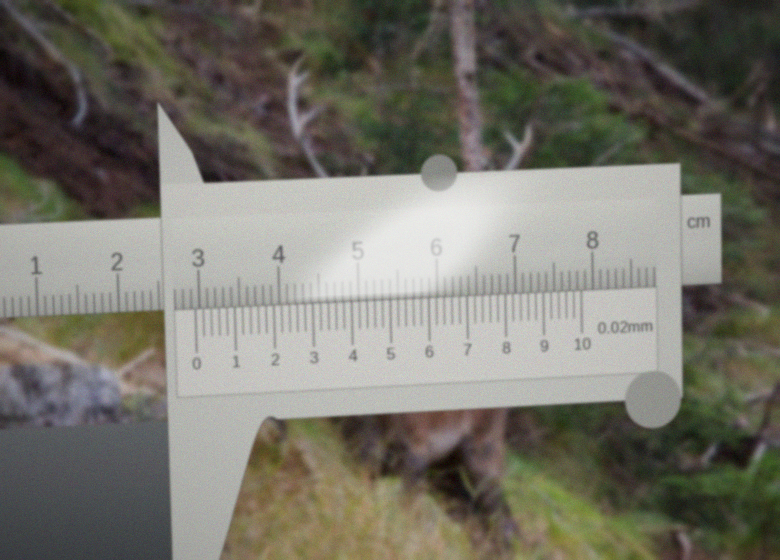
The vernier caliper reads 29.5 mm
